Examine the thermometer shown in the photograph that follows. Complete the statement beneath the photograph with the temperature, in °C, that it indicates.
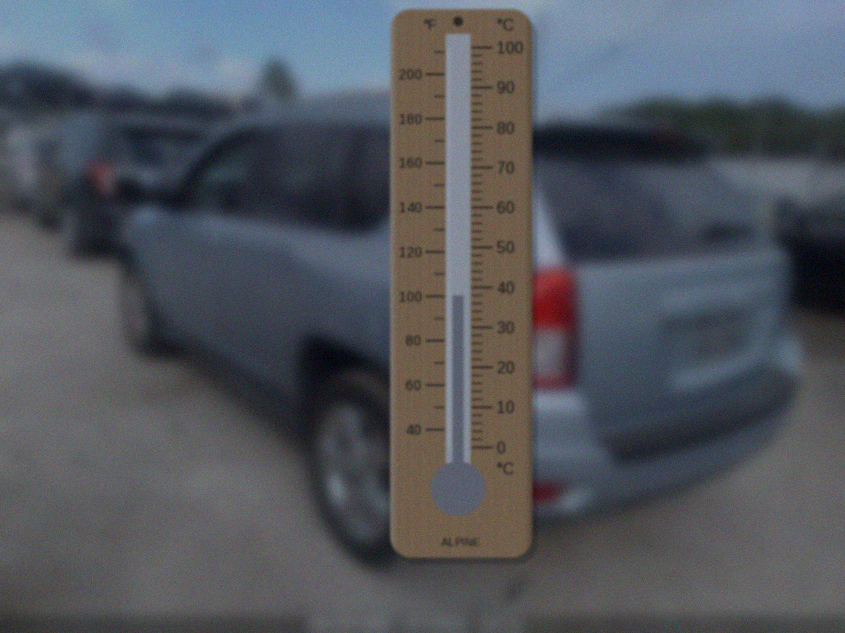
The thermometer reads 38 °C
